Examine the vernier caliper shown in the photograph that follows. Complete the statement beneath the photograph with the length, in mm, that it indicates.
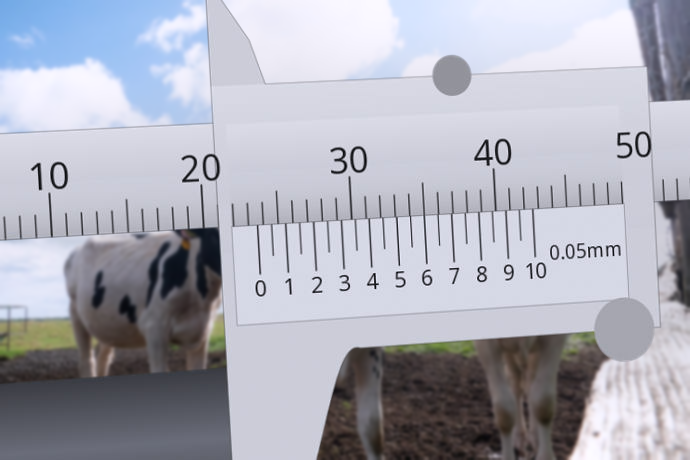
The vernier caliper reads 23.6 mm
